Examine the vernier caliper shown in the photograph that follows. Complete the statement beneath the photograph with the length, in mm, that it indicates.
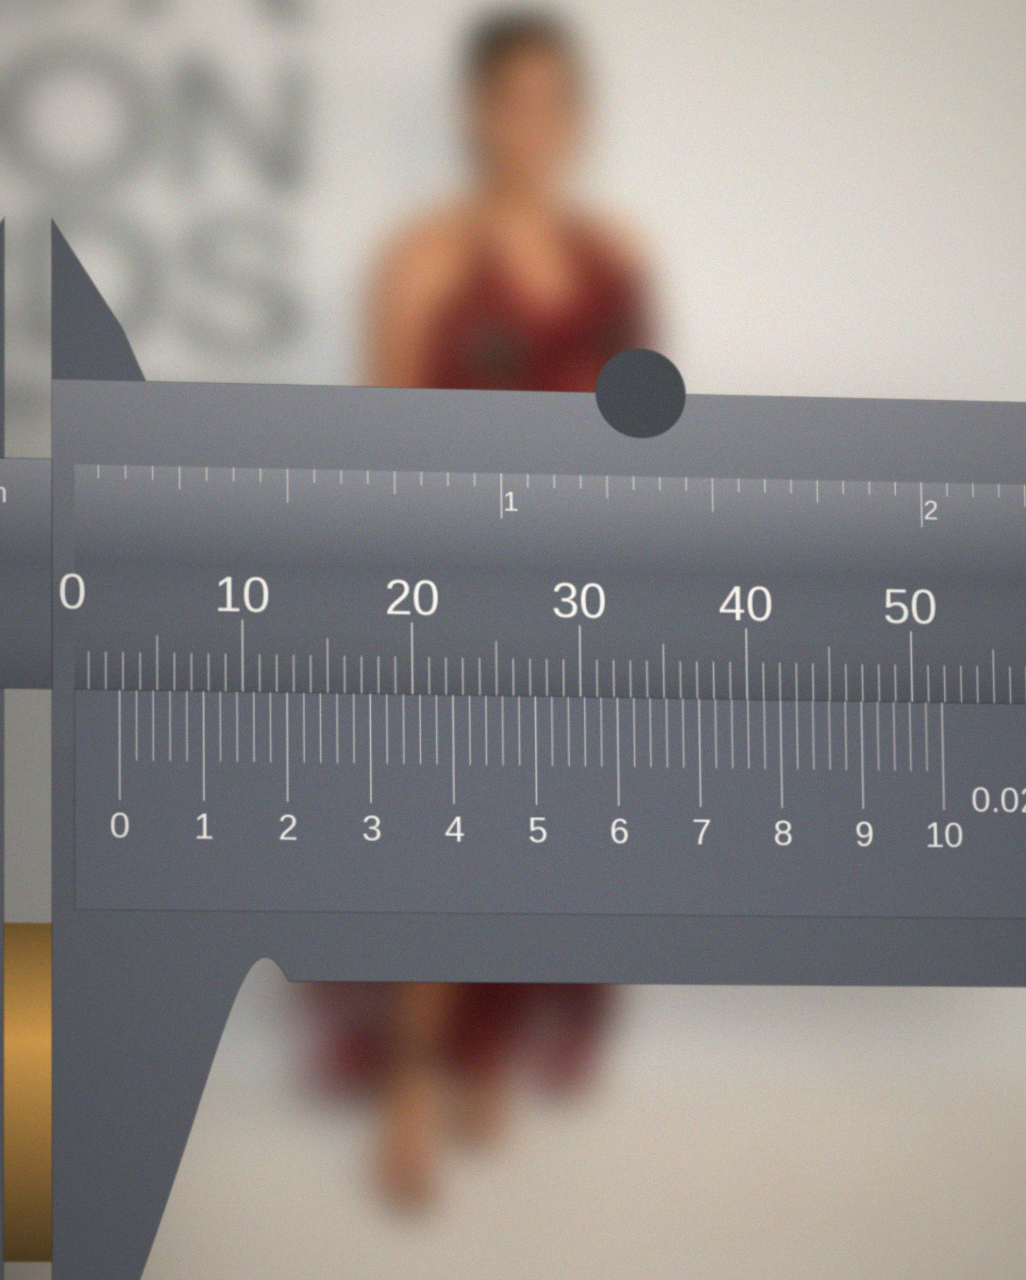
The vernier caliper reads 2.8 mm
